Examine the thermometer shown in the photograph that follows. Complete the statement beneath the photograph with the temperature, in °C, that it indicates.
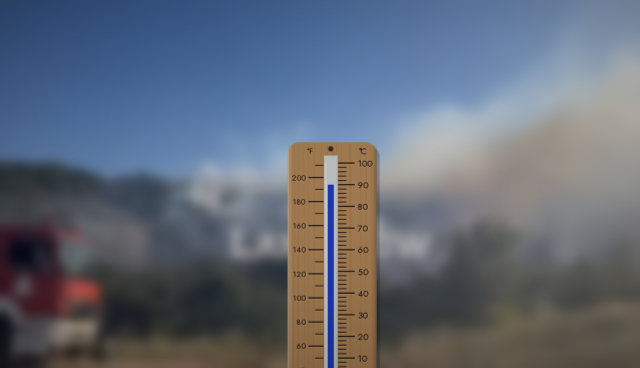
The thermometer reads 90 °C
